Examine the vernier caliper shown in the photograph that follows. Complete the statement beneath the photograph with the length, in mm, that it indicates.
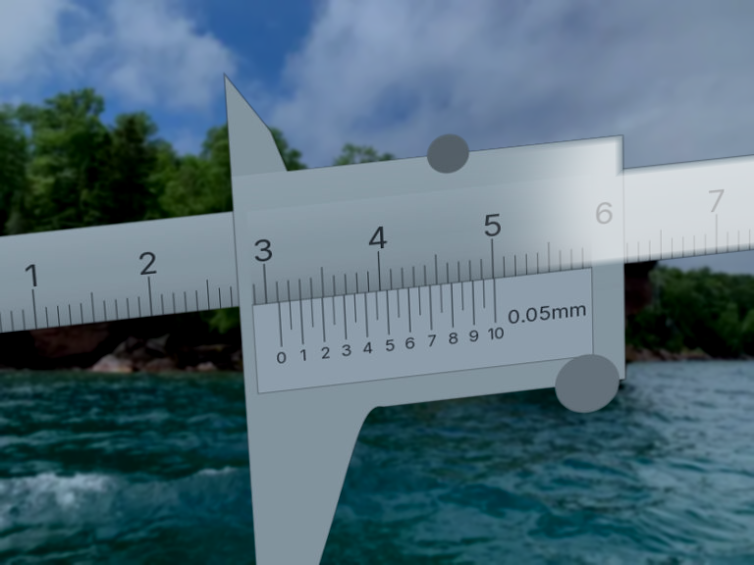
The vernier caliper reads 31.1 mm
